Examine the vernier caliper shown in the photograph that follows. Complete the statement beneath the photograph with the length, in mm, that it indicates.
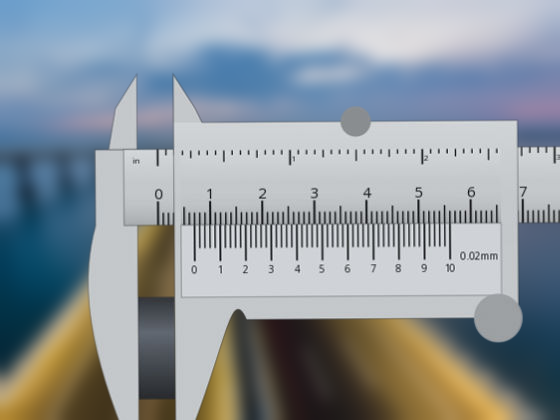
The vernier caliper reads 7.0 mm
